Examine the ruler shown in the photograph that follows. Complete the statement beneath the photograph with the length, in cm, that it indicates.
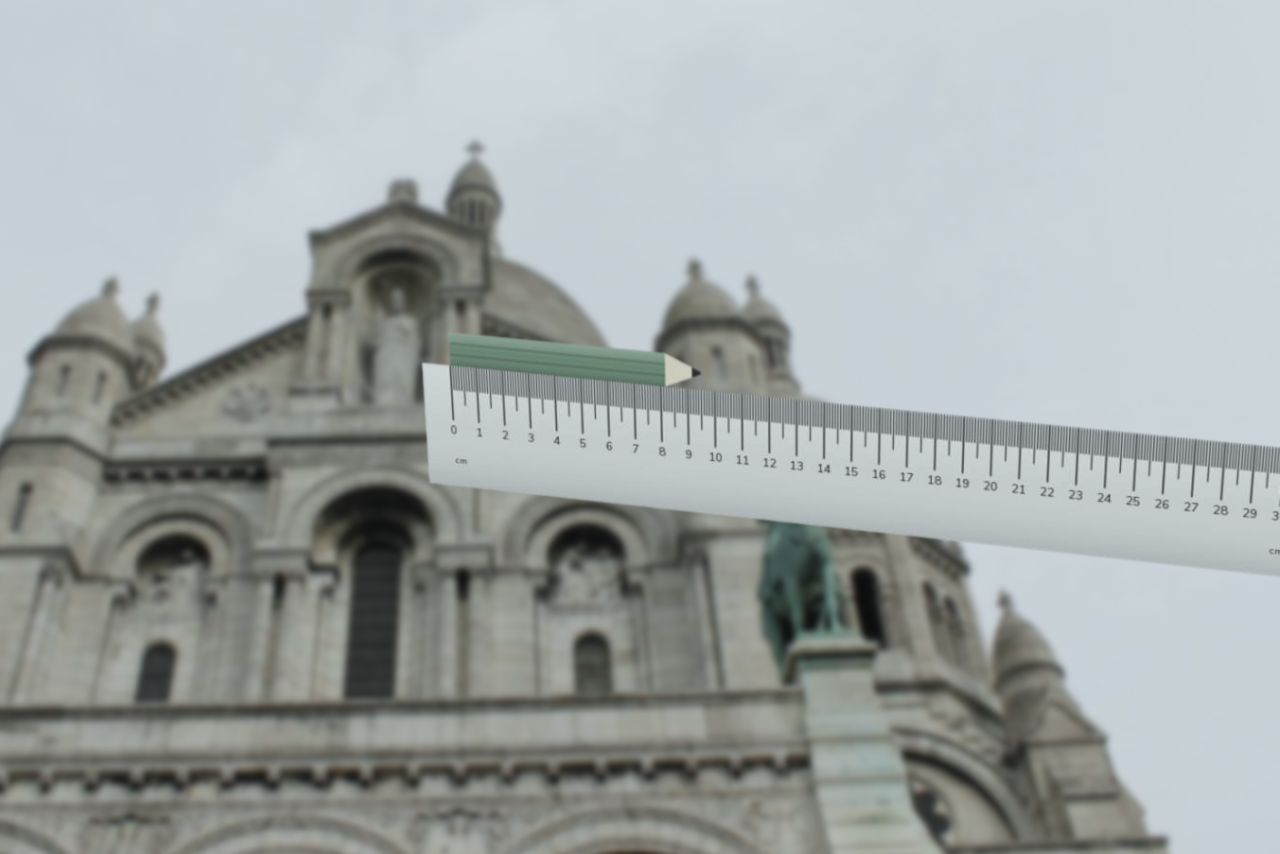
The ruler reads 9.5 cm
